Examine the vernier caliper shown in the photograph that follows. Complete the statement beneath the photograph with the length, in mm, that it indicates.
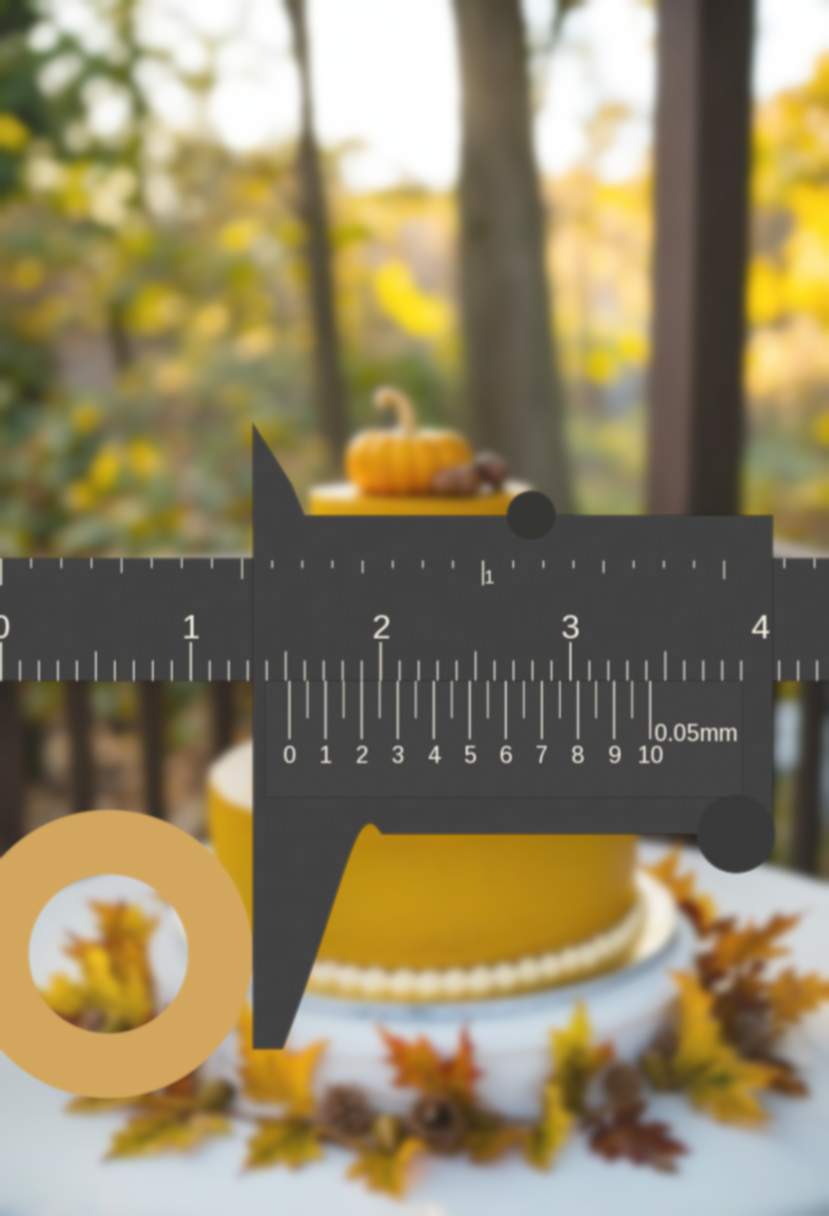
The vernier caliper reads 15.2 mm
